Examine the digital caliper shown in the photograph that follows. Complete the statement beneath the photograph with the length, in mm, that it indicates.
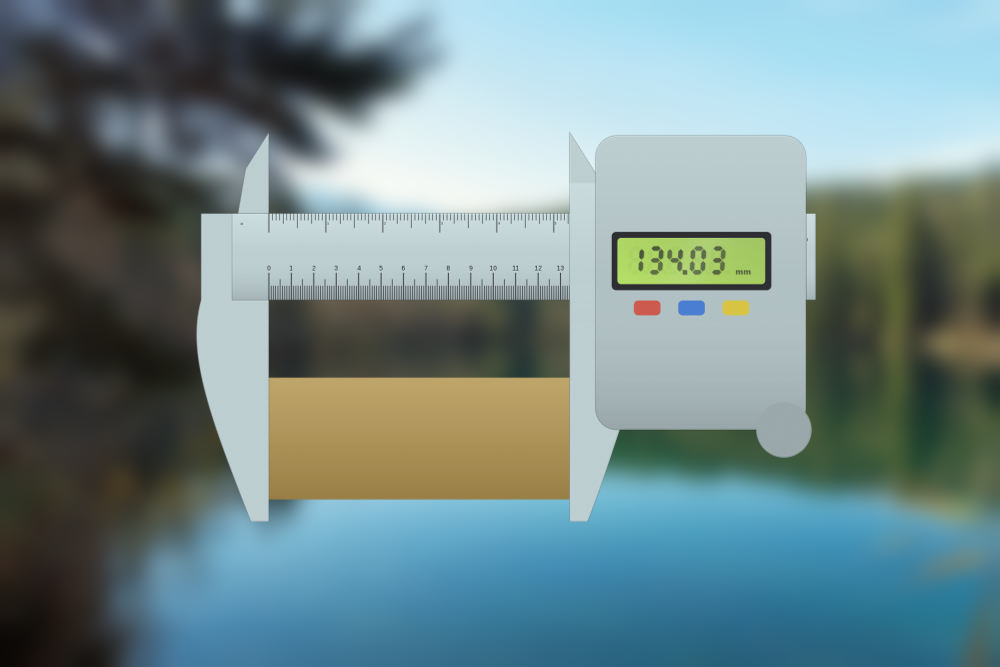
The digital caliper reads 134.03 mm
